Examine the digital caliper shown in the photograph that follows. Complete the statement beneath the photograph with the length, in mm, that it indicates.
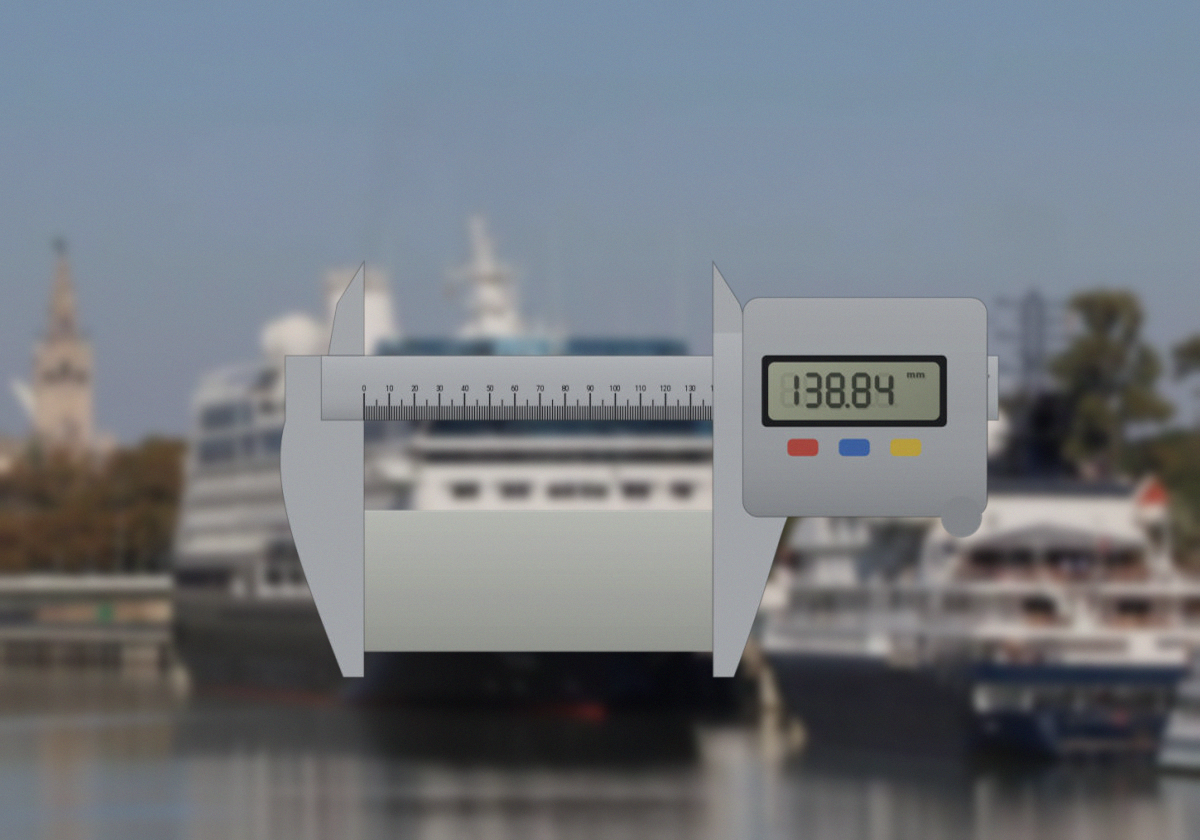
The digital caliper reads 138.84 mm
